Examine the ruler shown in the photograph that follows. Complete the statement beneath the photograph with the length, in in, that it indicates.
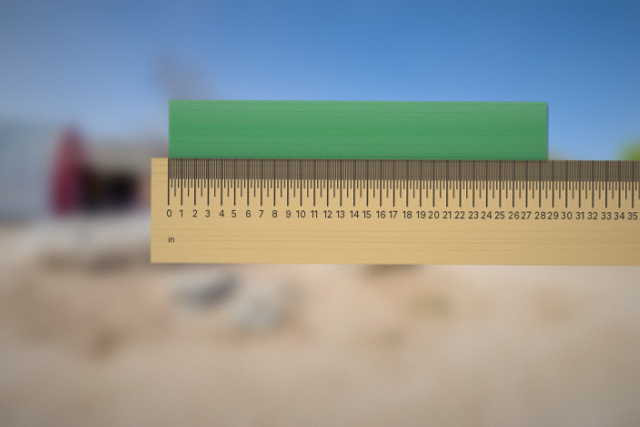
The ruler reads 28.5 in
